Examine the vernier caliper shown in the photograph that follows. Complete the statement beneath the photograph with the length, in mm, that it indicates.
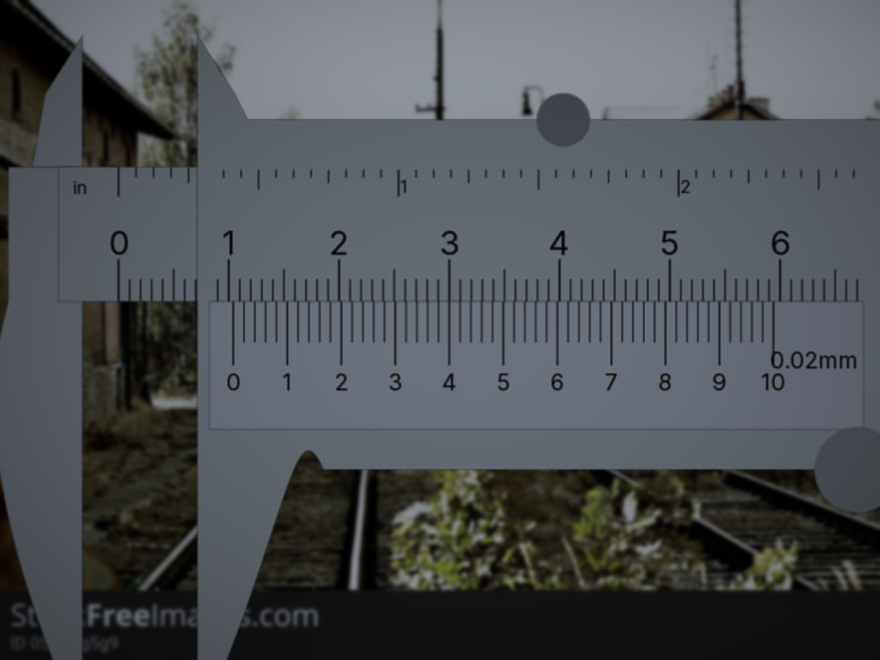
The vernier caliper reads 10.4 mm
